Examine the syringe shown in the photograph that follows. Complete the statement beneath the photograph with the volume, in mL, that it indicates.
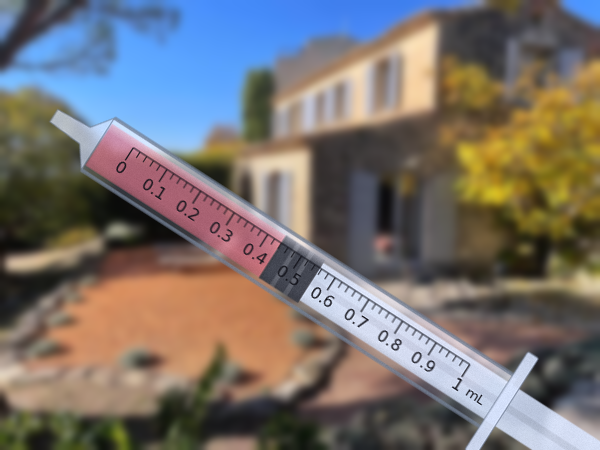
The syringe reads 0.44 mL
